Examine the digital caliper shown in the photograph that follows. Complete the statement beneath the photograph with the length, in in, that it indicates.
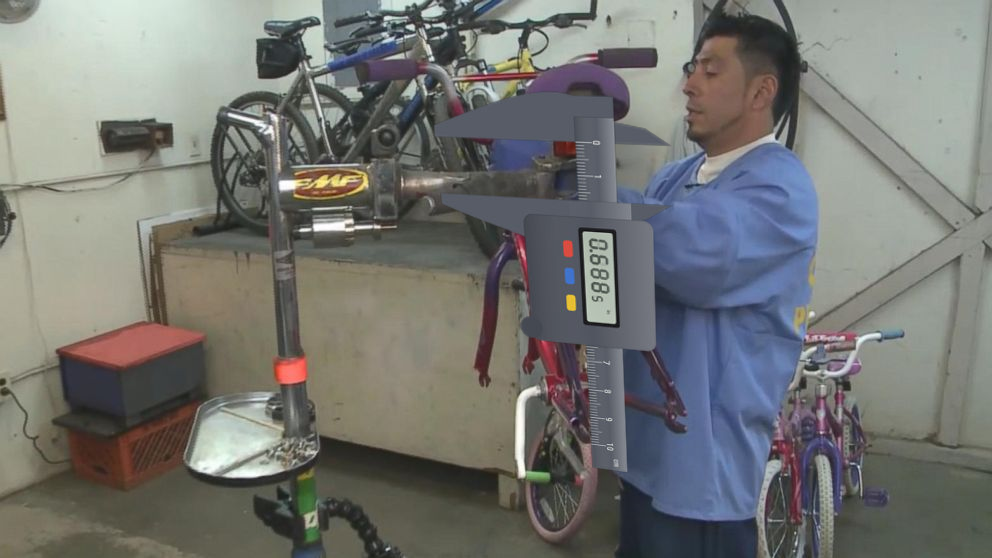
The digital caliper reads 0.6885 in
